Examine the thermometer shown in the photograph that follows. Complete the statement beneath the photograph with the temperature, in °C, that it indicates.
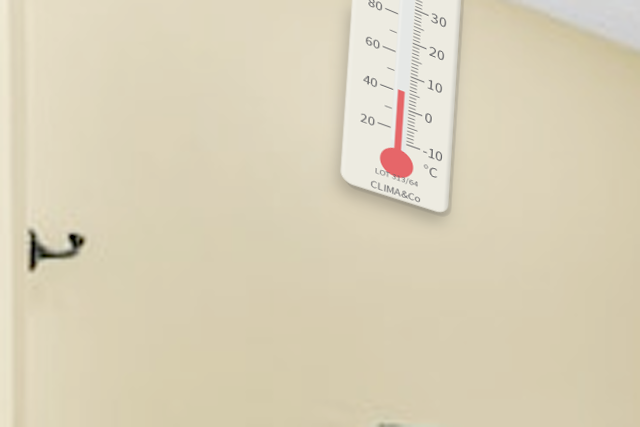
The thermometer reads 5 °C
